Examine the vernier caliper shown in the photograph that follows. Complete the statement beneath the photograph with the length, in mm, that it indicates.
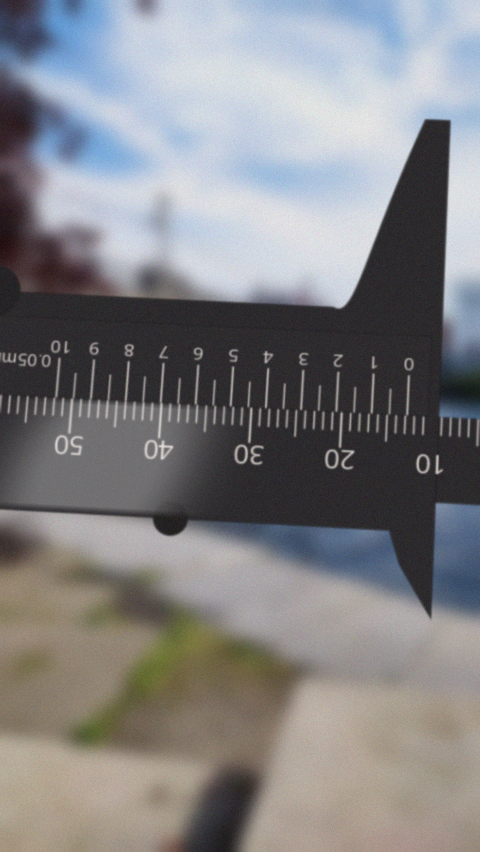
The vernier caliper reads 12.8 mm
